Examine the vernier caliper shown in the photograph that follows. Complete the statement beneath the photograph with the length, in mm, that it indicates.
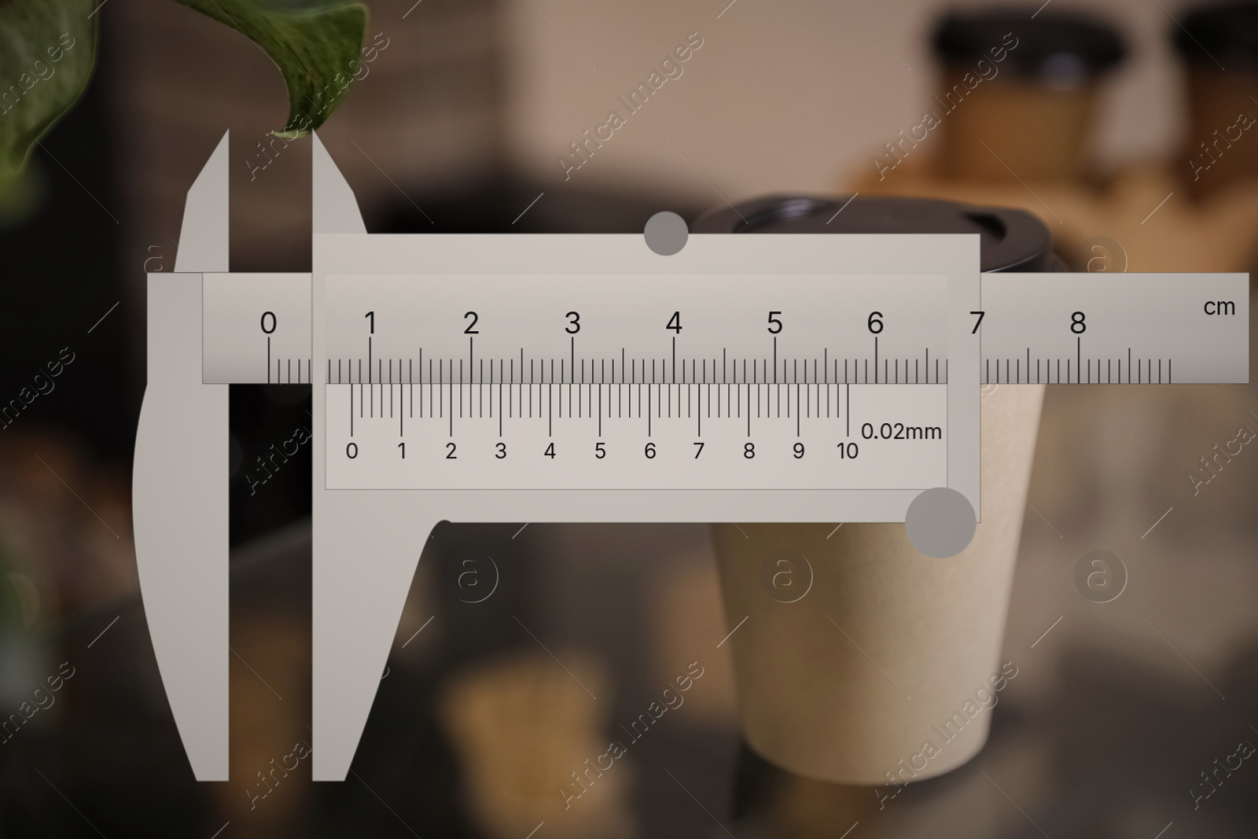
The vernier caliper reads 8.2 mm
